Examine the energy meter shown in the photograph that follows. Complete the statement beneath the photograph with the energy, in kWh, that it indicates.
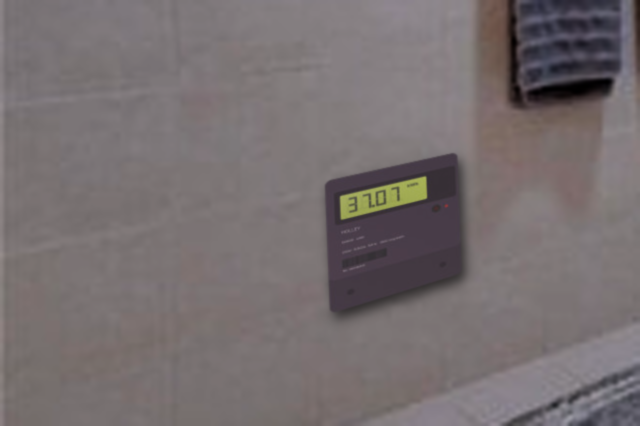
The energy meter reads 37.07 kWh
